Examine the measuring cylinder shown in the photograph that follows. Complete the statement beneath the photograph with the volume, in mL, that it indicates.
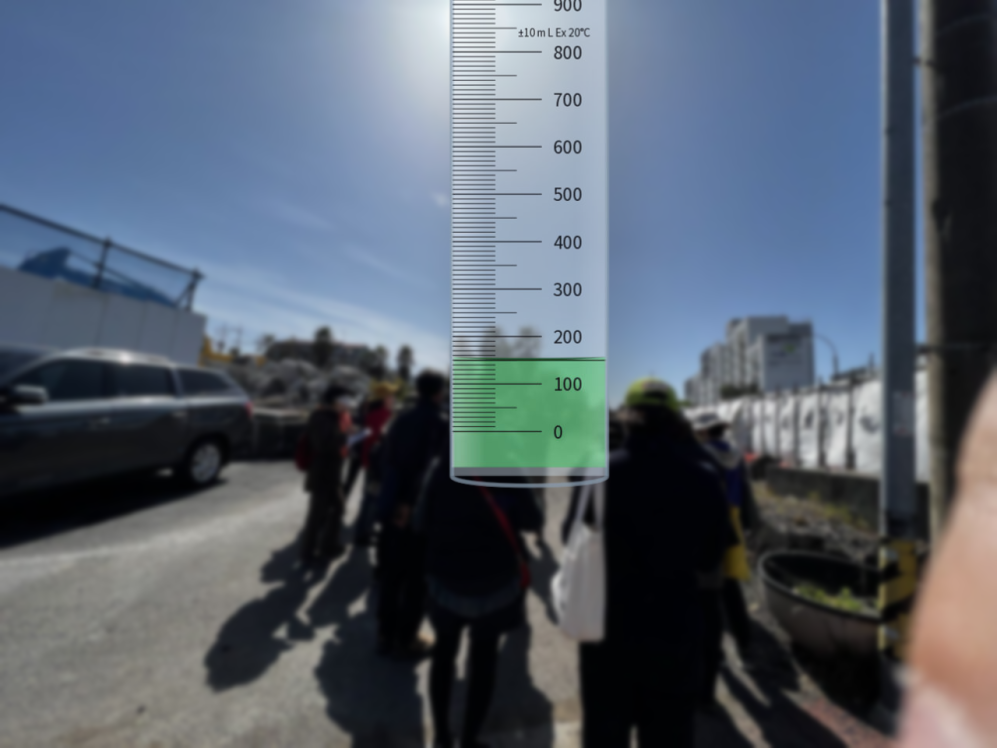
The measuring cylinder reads 150 mL
